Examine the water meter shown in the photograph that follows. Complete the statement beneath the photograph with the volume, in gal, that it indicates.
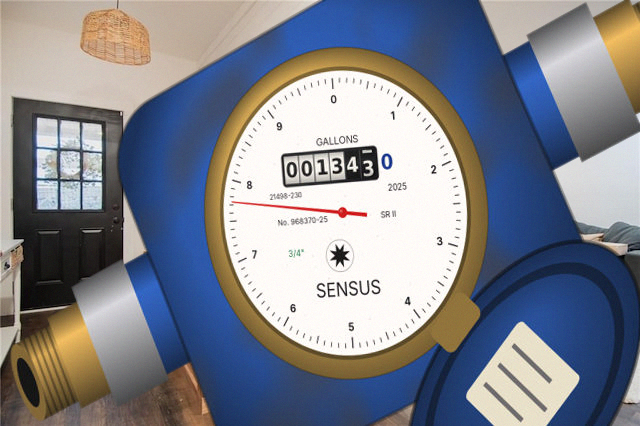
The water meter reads 13427.7 gal
